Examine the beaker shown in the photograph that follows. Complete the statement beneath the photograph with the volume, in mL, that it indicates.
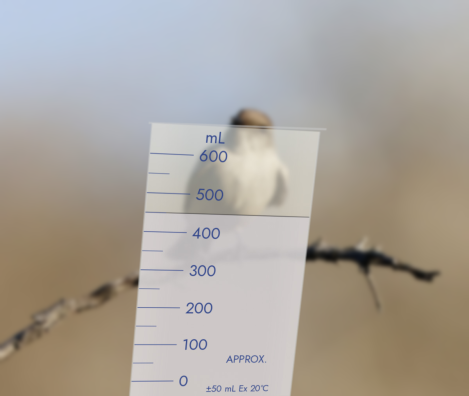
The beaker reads 450 mL
